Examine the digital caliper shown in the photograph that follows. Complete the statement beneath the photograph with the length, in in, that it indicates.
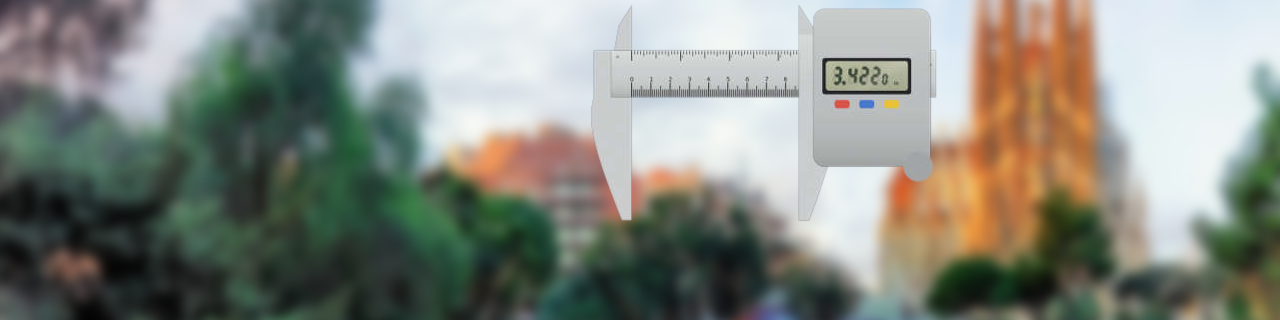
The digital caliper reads 3.4220 in
